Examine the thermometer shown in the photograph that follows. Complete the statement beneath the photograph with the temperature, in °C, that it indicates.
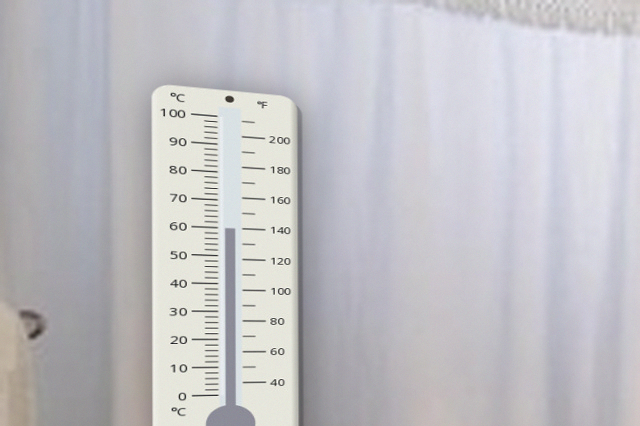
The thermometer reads 60 °C
